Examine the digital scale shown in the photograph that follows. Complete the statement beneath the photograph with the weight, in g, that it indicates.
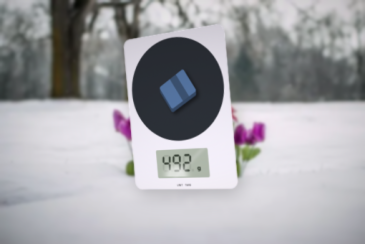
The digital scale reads 492 g
